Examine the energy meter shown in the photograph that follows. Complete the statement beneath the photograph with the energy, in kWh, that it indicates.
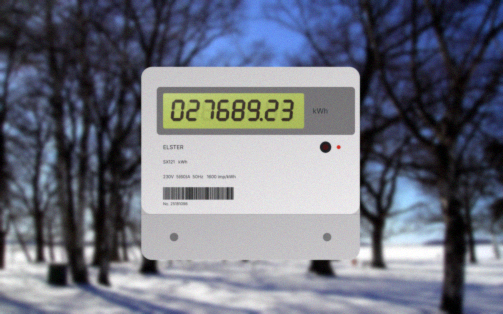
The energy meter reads 27689.23 kWh
